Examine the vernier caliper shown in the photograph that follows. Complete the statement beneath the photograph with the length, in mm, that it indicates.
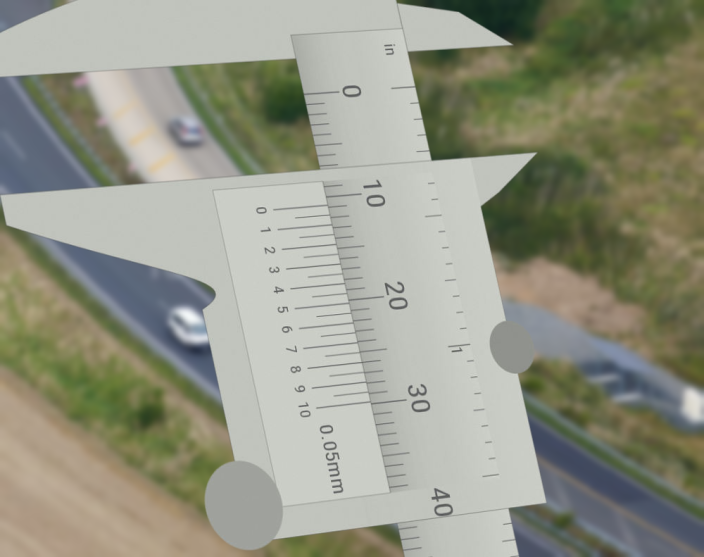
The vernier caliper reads 10.8 mm
